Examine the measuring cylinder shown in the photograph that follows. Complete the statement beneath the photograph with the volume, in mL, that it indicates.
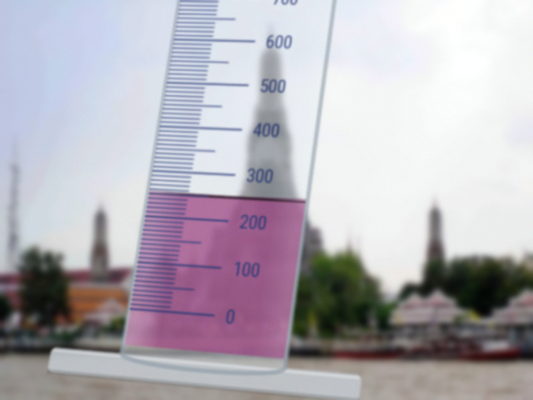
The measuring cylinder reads 250 mL
